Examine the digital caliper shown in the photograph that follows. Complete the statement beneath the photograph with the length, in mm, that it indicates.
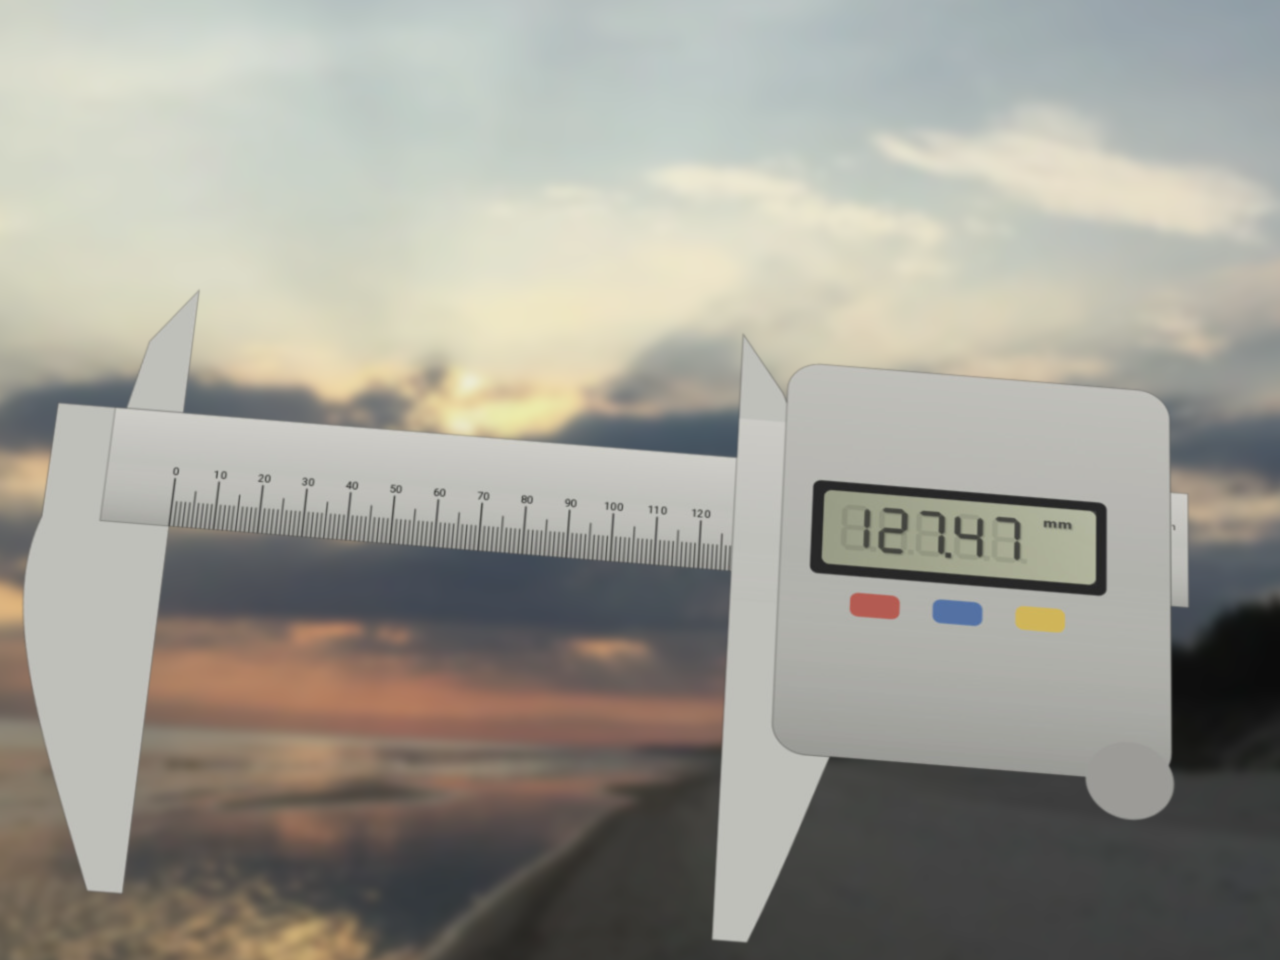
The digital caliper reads 127.47 mm
